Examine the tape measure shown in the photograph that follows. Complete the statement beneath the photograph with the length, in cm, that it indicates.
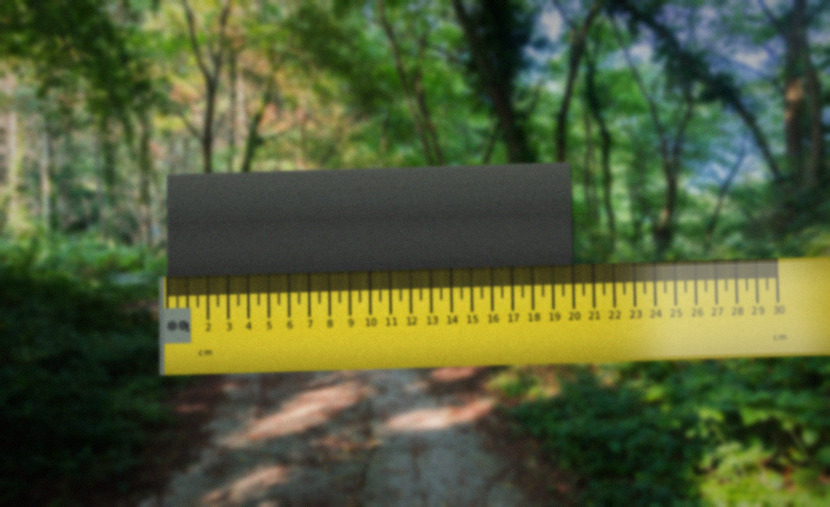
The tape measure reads 20 cm
